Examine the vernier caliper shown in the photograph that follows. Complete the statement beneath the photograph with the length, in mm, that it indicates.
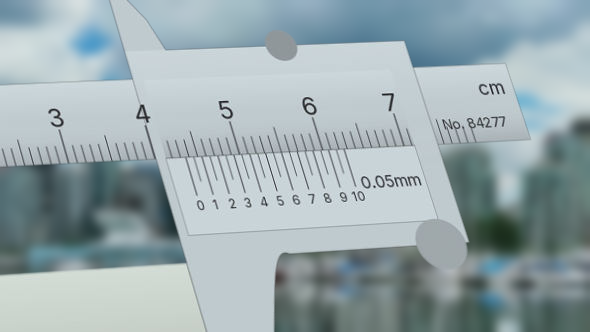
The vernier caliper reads 43.6 mm
